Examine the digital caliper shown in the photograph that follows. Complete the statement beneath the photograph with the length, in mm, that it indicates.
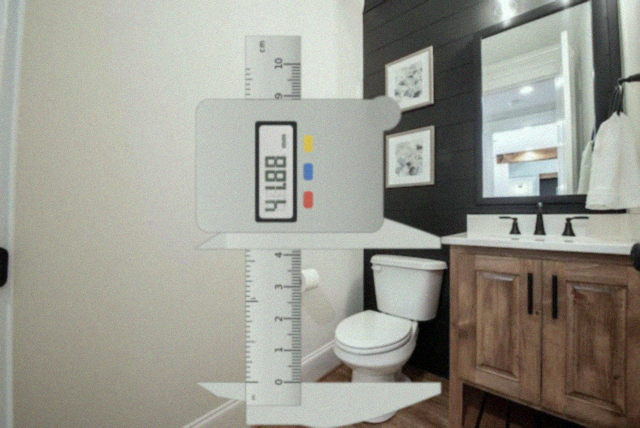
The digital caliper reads 41.88 mm
